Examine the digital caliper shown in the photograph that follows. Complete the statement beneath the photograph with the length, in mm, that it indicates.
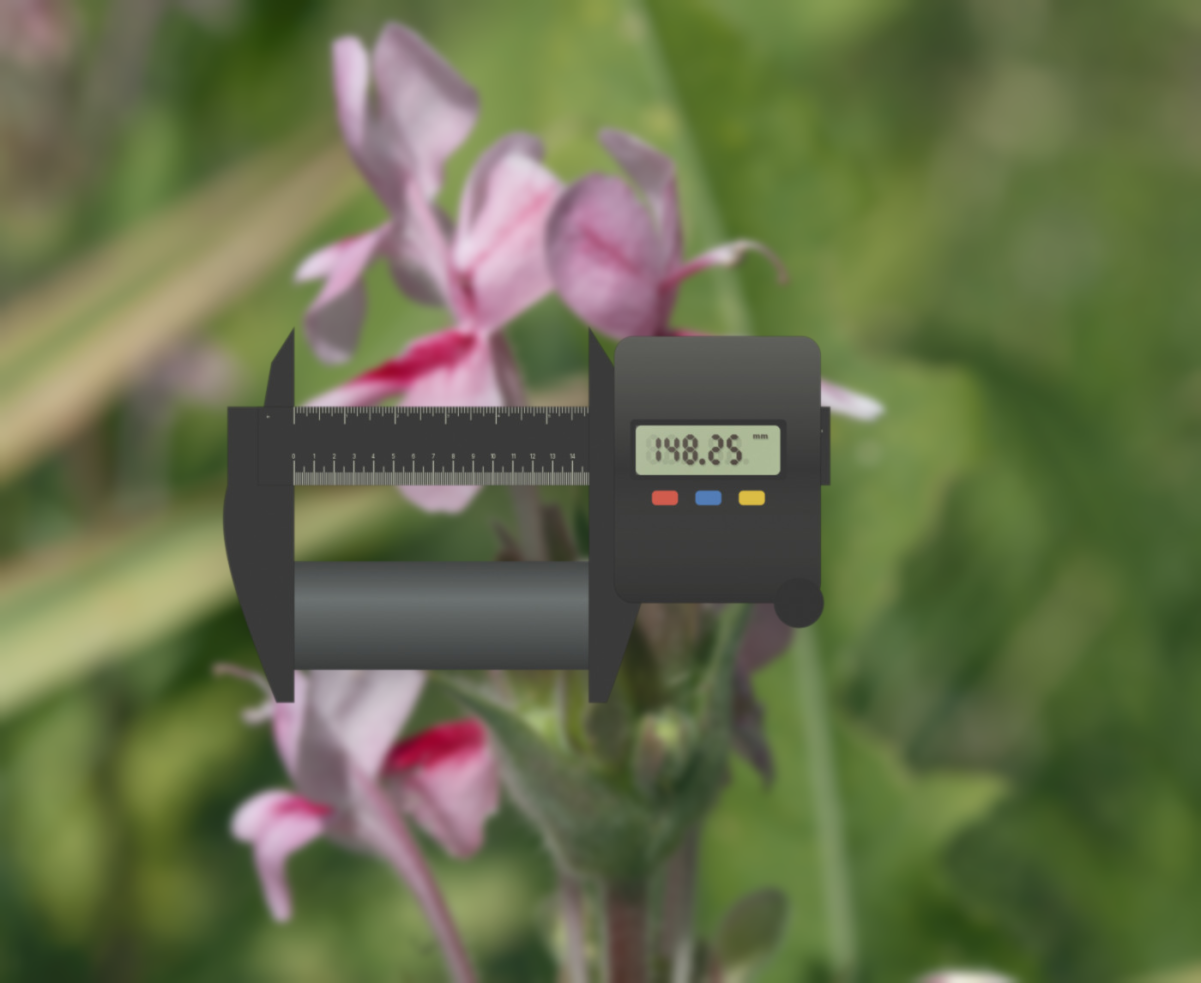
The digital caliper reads 148.25 mm
